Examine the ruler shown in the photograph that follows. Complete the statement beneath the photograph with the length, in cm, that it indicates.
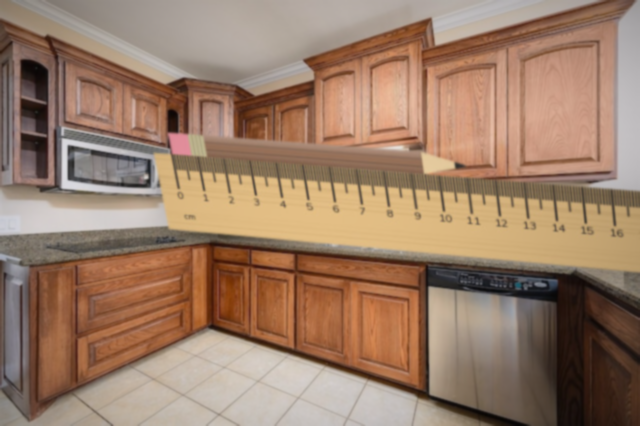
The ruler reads 11 cm
